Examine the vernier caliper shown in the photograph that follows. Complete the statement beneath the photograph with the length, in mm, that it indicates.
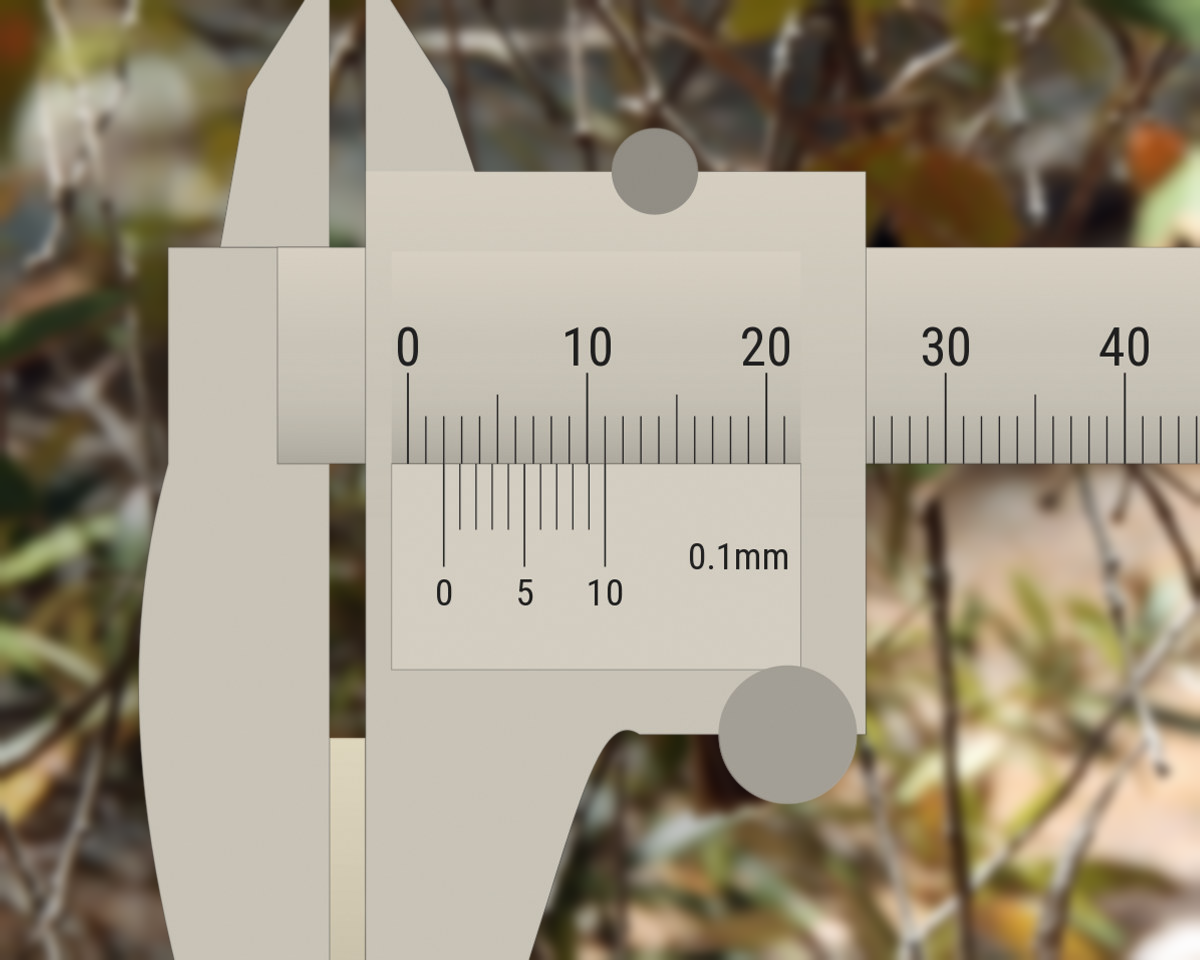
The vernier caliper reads 2.0 mm
